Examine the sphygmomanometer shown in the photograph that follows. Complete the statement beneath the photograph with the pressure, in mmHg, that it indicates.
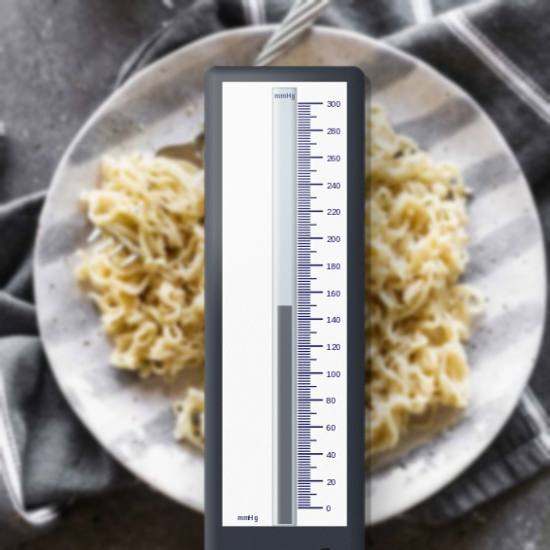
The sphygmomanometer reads 150 mmHg
